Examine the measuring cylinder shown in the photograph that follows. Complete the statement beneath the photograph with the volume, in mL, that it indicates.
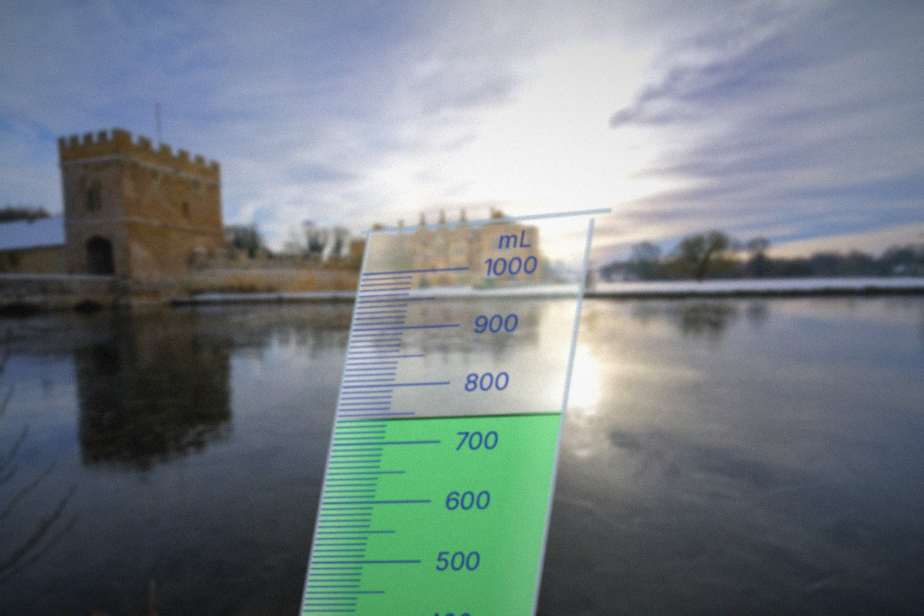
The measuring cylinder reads 740 mL
